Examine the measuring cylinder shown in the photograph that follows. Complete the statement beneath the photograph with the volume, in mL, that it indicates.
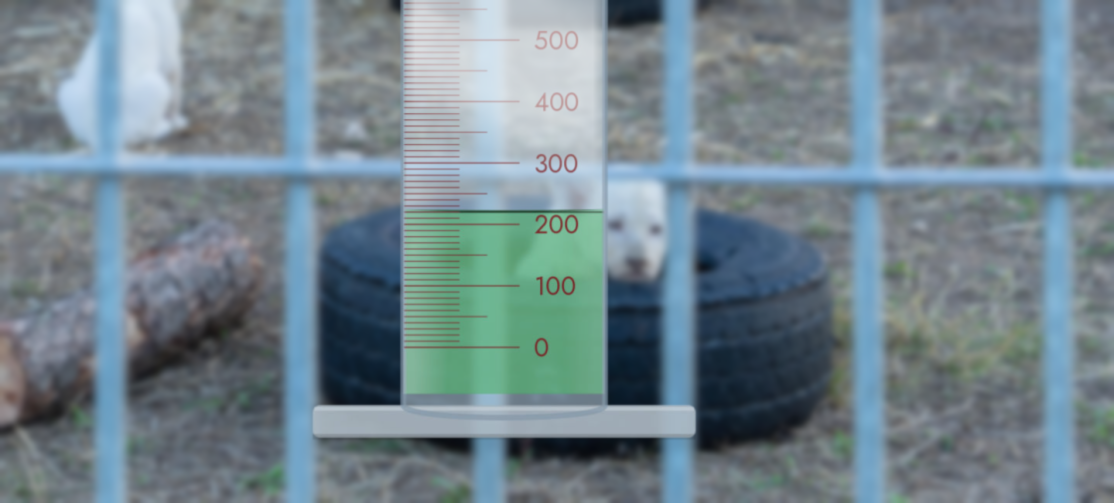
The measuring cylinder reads 220 mL
